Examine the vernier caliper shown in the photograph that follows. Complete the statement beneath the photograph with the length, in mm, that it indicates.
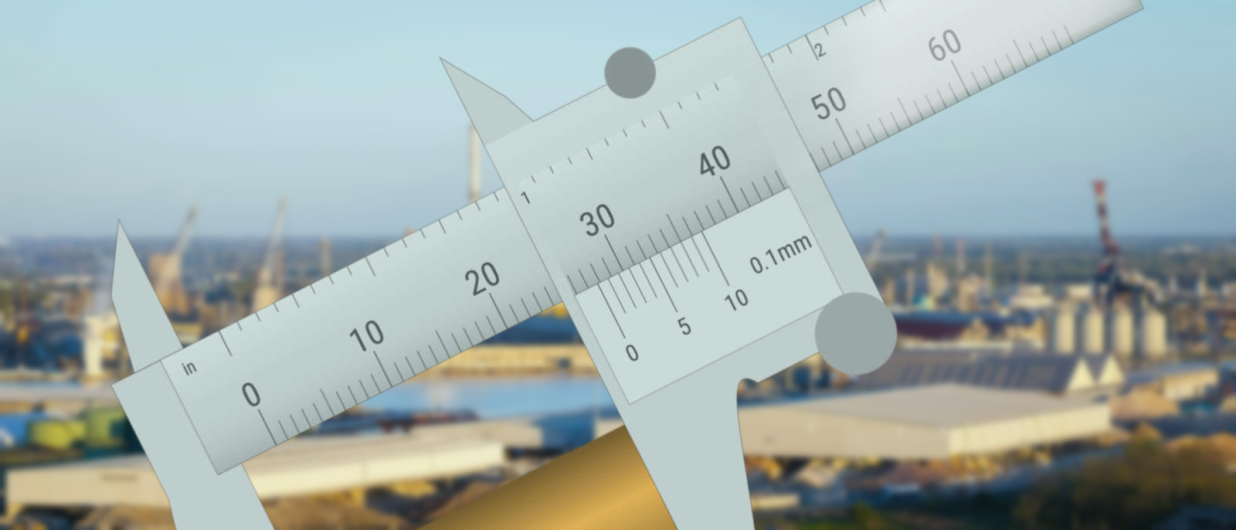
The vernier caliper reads 27.8 mm
